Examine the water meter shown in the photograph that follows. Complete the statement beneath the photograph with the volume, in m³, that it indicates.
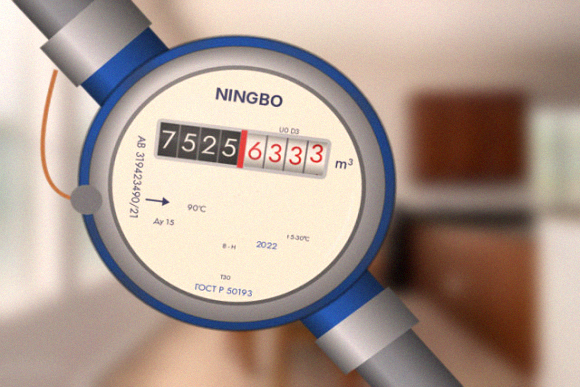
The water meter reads 7525.6333 m³
